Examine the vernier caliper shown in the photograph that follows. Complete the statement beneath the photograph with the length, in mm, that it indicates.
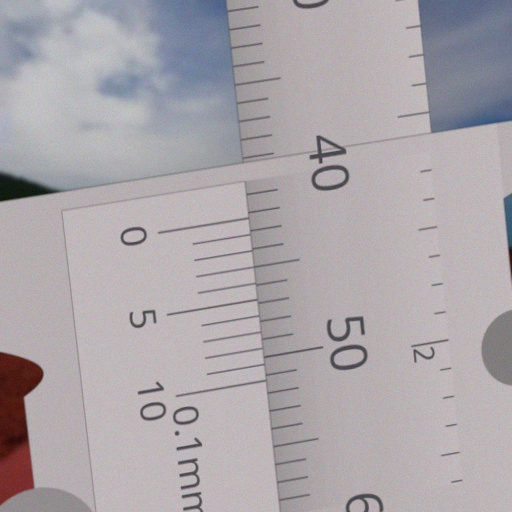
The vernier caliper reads 42.3 mm
